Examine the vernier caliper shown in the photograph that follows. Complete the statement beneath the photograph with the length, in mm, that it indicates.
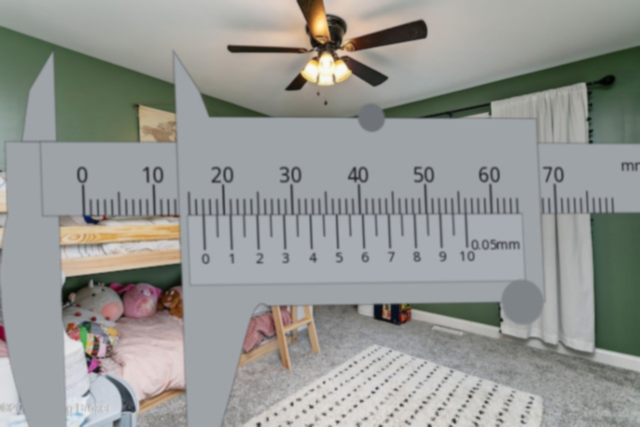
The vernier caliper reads 17.0 mm
